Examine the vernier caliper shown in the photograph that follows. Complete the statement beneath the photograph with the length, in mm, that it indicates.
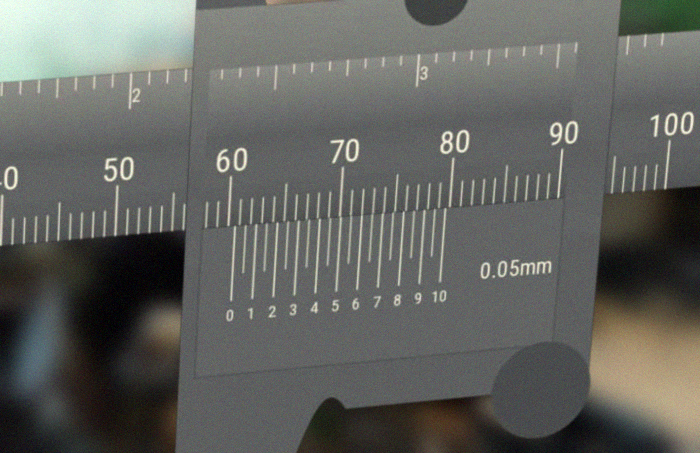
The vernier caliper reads 60.6 mm
